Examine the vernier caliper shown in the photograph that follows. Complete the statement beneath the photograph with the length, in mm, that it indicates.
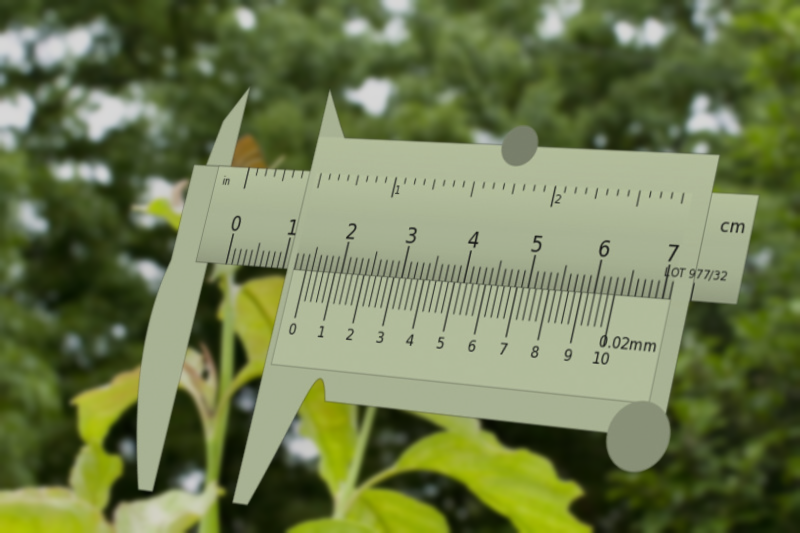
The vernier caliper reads 14.0 mm
